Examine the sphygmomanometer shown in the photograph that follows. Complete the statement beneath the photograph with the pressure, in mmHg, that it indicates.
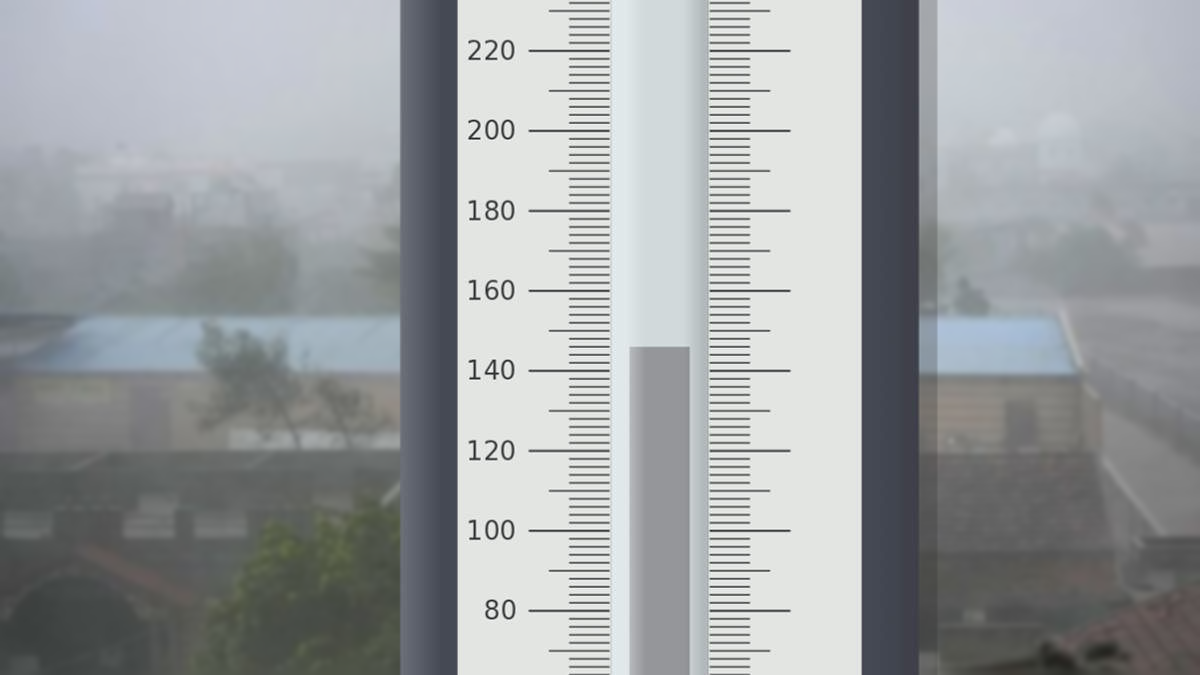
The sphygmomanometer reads 146 mmHg
